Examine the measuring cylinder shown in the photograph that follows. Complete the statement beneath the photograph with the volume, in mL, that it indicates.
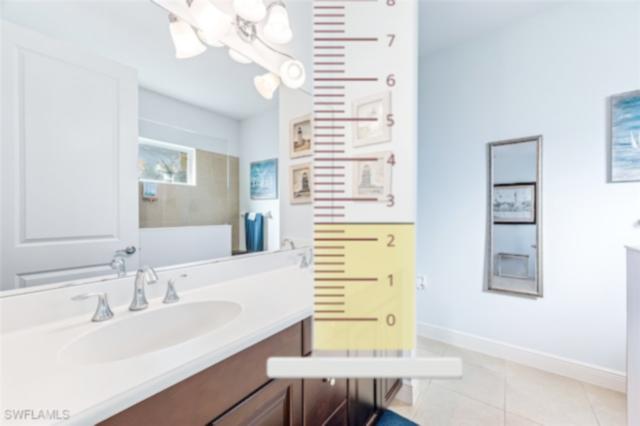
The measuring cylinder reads 2.4 mL
